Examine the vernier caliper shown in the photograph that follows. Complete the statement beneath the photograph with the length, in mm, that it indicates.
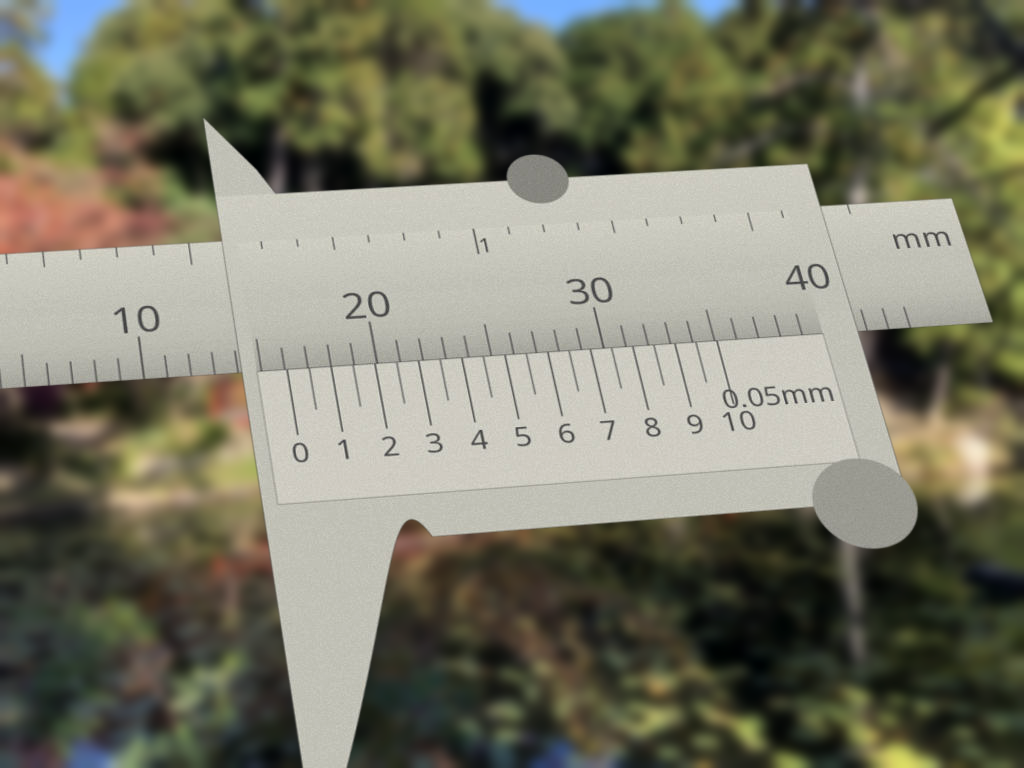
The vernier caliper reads 16.1 mm
